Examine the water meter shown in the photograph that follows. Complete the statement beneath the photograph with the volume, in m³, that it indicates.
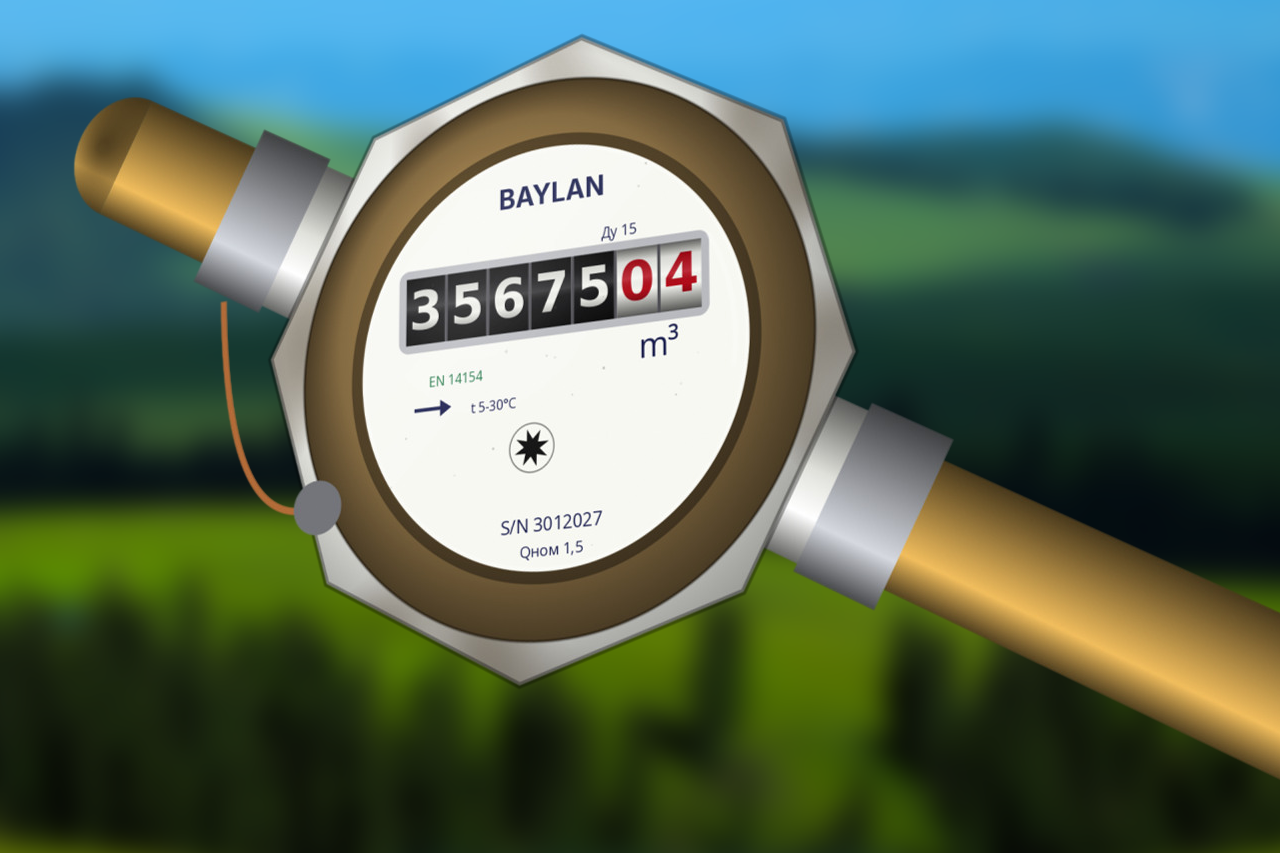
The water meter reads 35675.04 m³
